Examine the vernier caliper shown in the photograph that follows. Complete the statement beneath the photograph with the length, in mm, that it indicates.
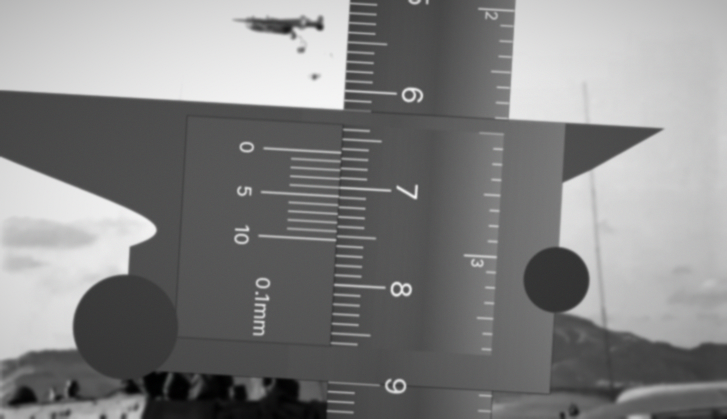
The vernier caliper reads 66.4 mm
